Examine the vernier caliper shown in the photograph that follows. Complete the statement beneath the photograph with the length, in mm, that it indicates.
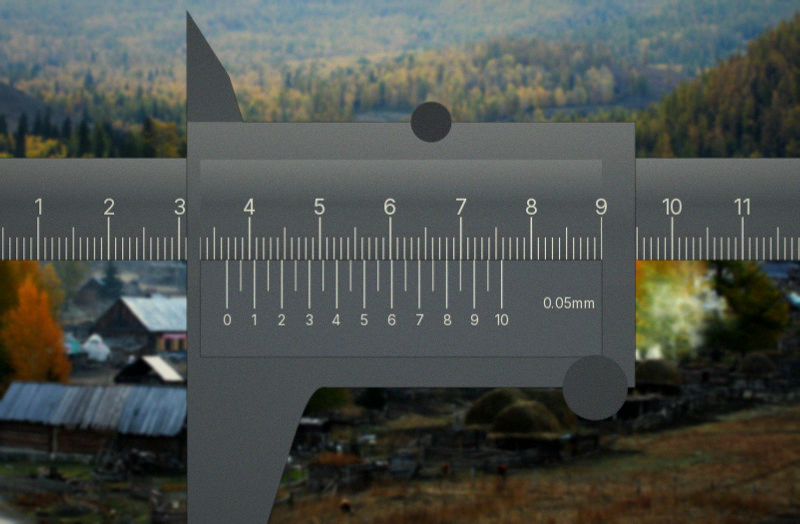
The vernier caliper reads 36.8 mm
